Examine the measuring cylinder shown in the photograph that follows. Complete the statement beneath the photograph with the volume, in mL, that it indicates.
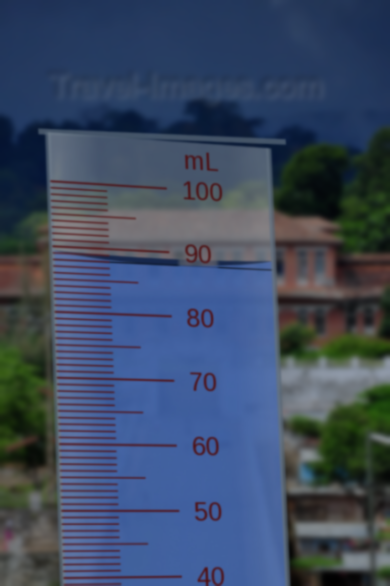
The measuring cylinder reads 88 mL
